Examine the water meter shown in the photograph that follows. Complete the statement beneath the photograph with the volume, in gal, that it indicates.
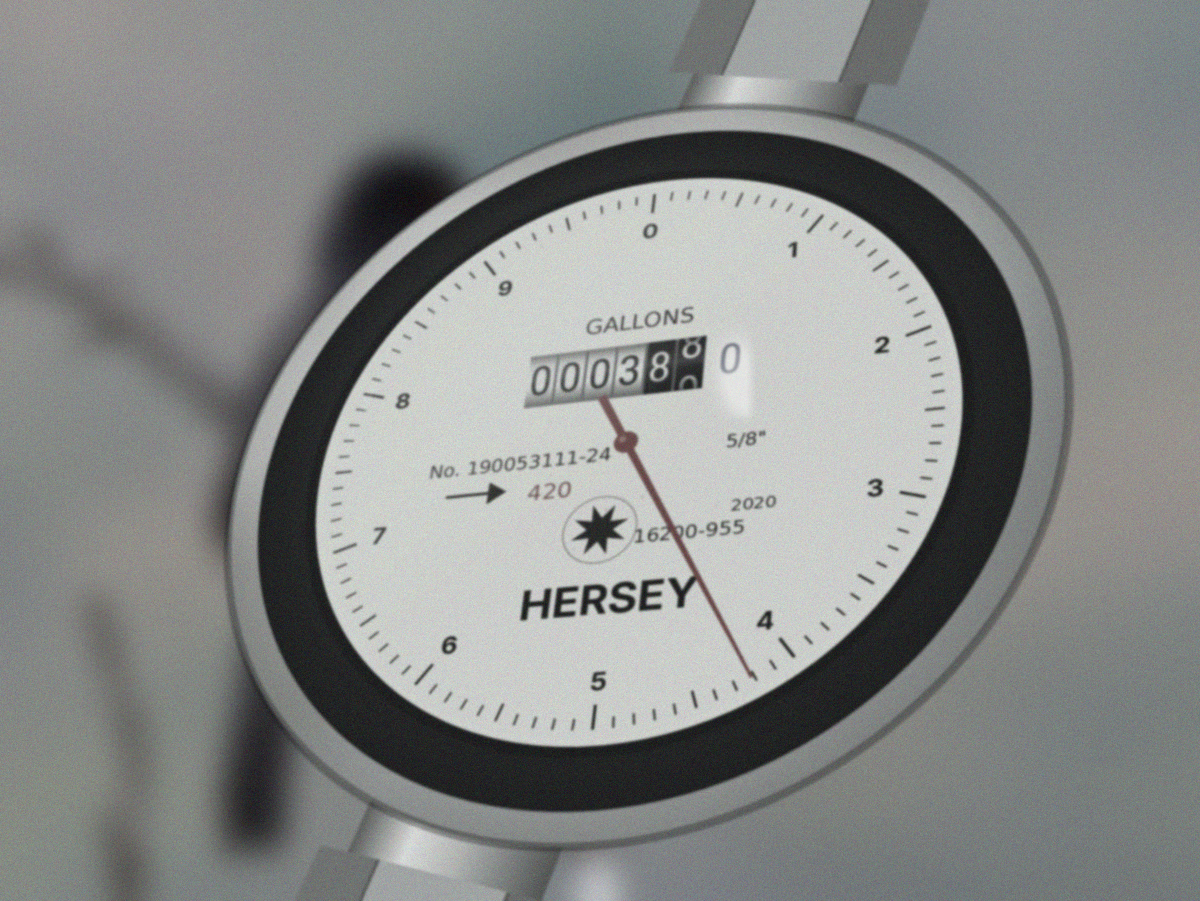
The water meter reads 3884.2 gal
